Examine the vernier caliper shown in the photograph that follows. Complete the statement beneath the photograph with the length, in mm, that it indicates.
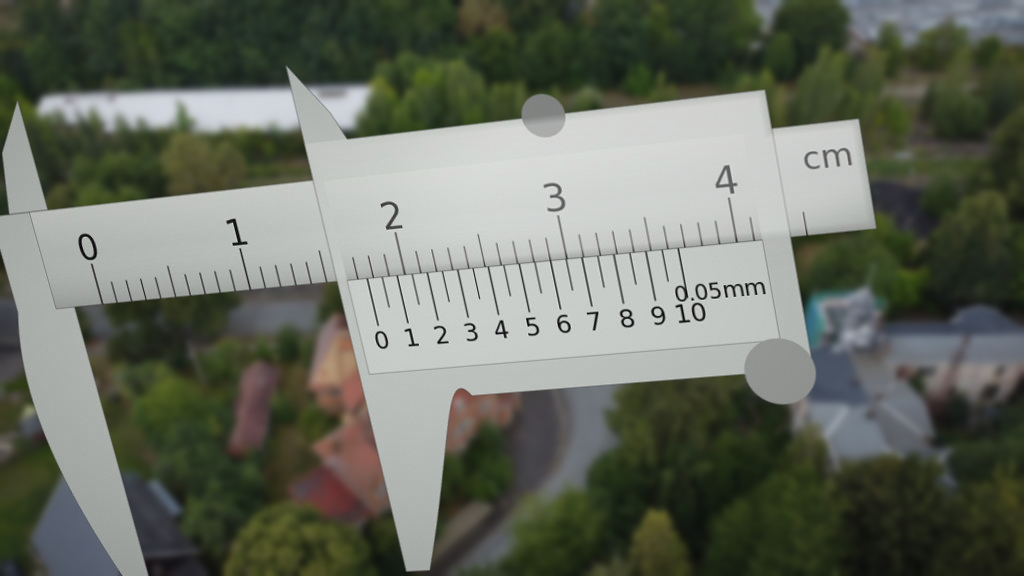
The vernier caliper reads 17.6 mm
